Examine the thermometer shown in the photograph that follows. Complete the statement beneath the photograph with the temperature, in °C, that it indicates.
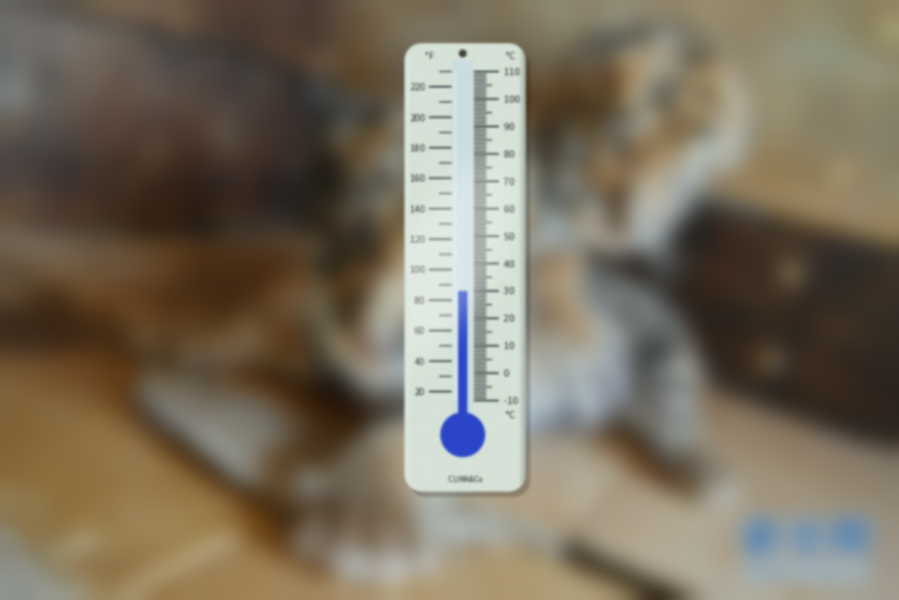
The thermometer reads 30 °C
